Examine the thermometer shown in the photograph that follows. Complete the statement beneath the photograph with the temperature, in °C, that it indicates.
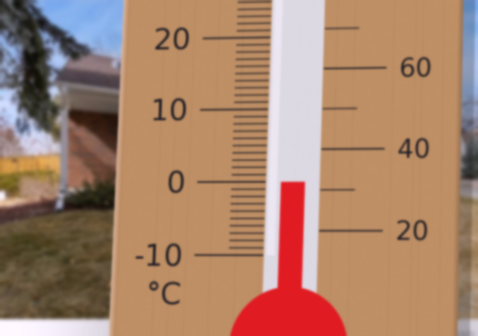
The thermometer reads 0 °C
